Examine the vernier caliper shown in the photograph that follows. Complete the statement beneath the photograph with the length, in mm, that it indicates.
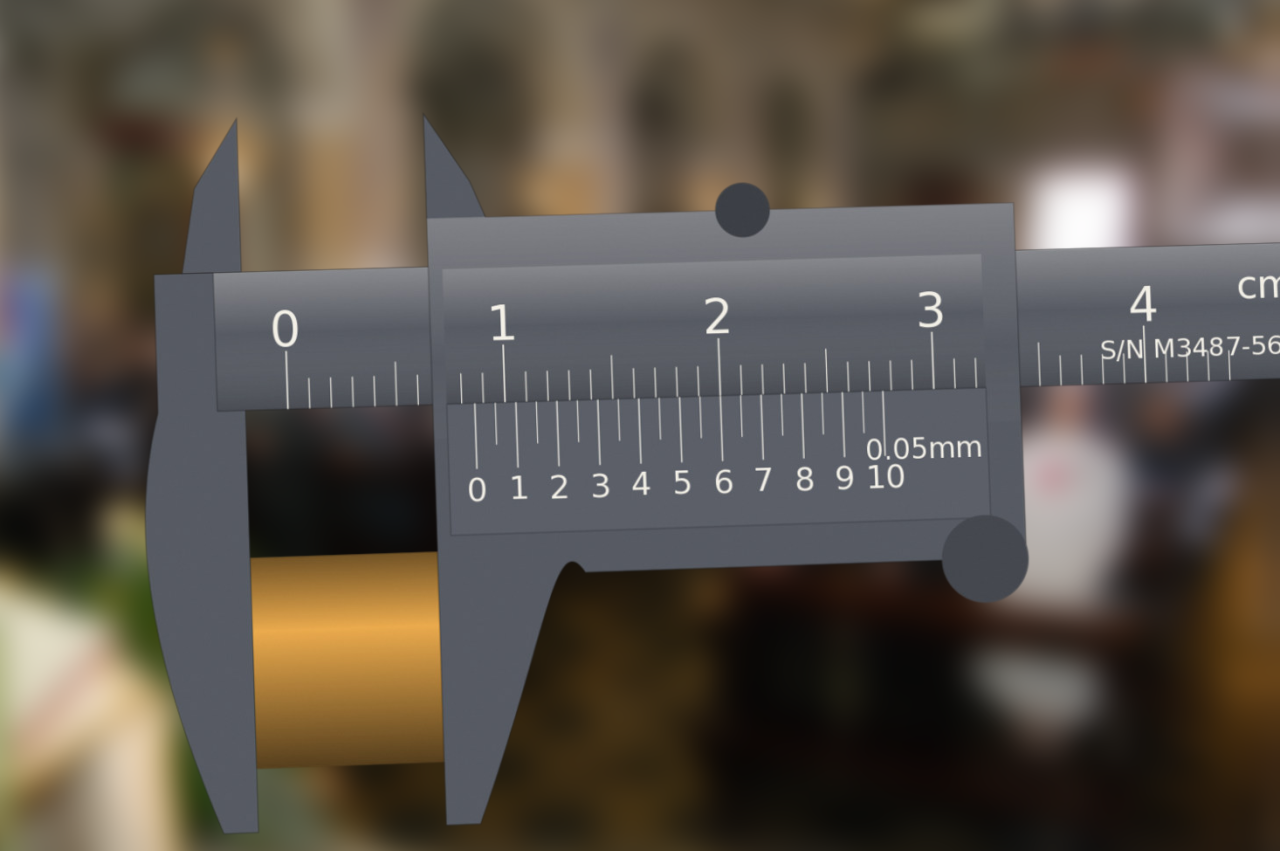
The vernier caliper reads 8.6 mm
